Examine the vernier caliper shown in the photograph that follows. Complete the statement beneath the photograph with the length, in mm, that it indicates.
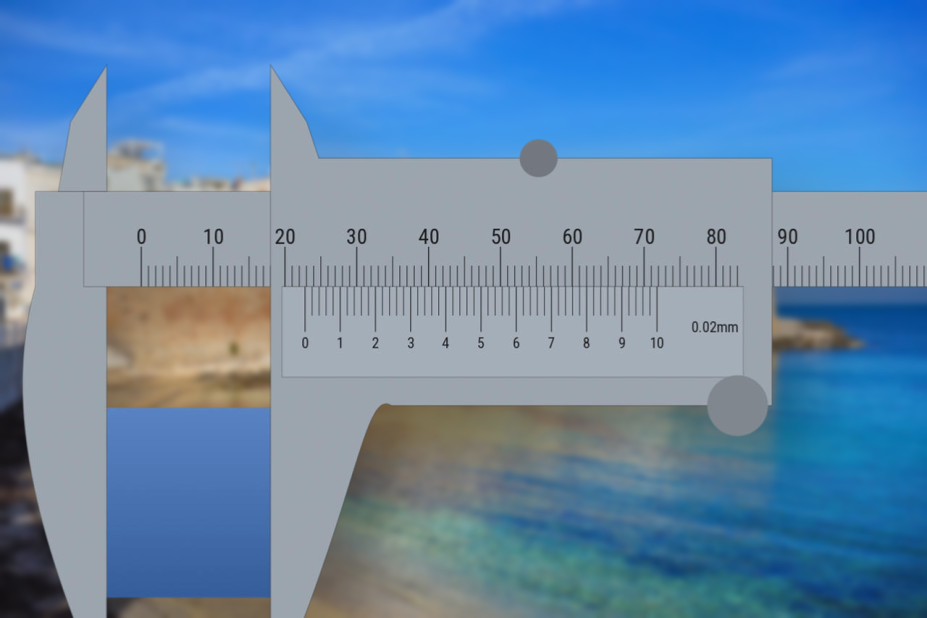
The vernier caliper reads 22.8 mm
